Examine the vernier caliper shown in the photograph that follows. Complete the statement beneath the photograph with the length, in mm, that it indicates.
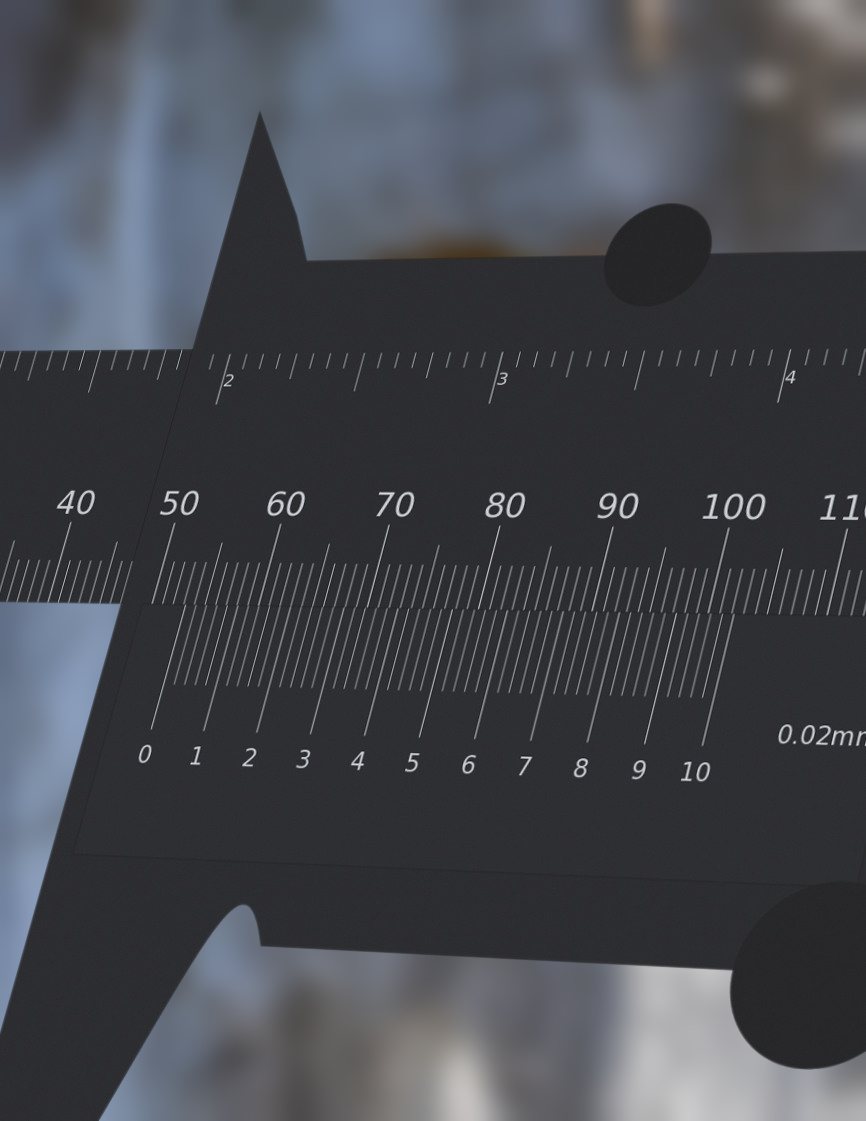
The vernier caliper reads 53.2 mm
